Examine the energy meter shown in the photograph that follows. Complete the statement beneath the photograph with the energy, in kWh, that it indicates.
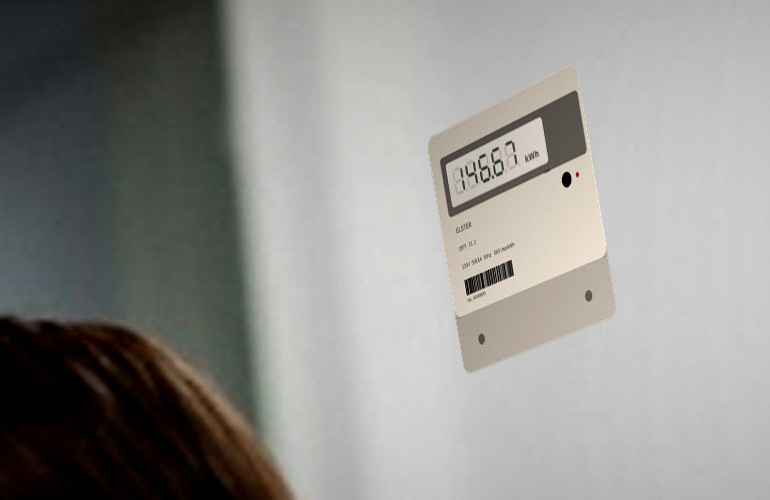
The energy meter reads 146.67 kWh
